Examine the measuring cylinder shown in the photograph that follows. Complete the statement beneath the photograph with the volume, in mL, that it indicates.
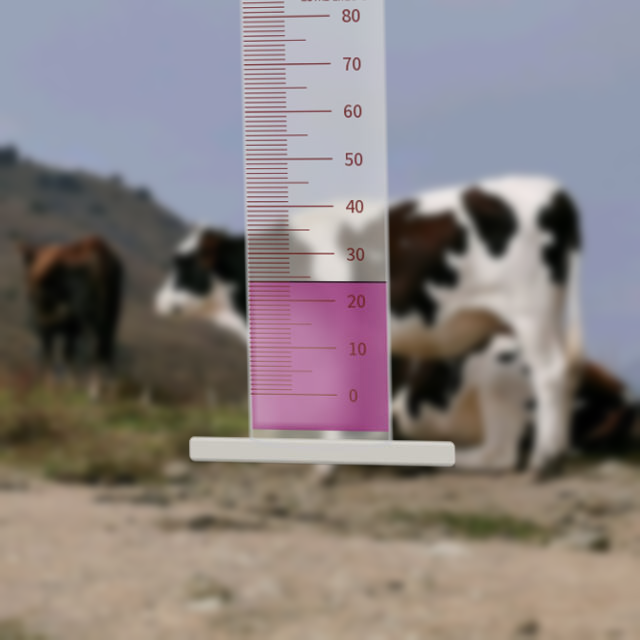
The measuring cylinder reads 24 mL
